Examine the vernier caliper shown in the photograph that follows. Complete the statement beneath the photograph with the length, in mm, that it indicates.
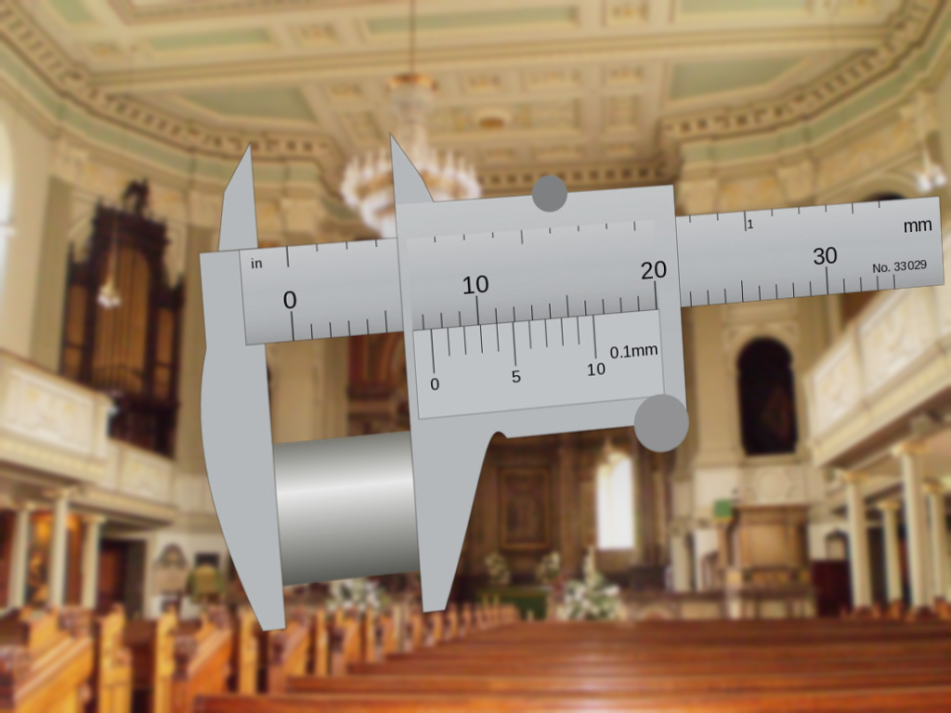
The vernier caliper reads 7.4 mm
